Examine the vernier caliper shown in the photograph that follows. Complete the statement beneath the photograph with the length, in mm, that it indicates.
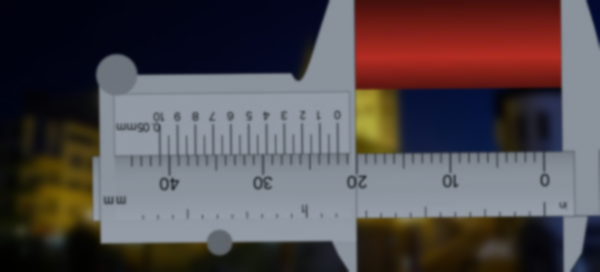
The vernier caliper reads 22.0 mm
